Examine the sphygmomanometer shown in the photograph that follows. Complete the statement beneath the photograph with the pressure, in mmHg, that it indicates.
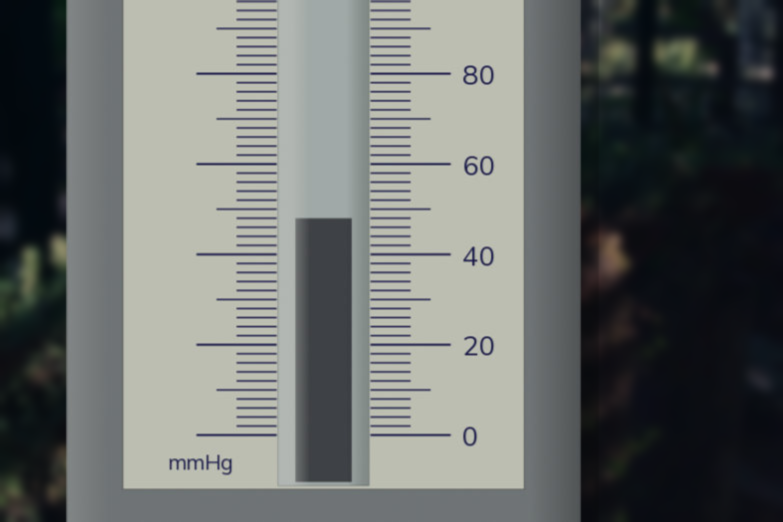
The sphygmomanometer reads 48 mmHg
